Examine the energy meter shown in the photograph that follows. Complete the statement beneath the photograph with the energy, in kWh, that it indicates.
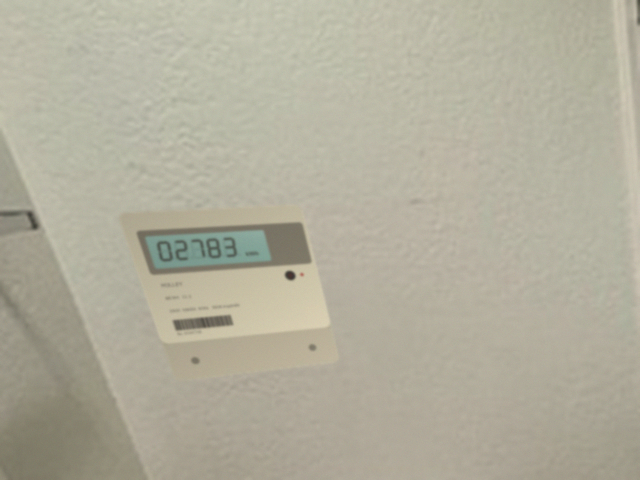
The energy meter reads 2783 kWh
